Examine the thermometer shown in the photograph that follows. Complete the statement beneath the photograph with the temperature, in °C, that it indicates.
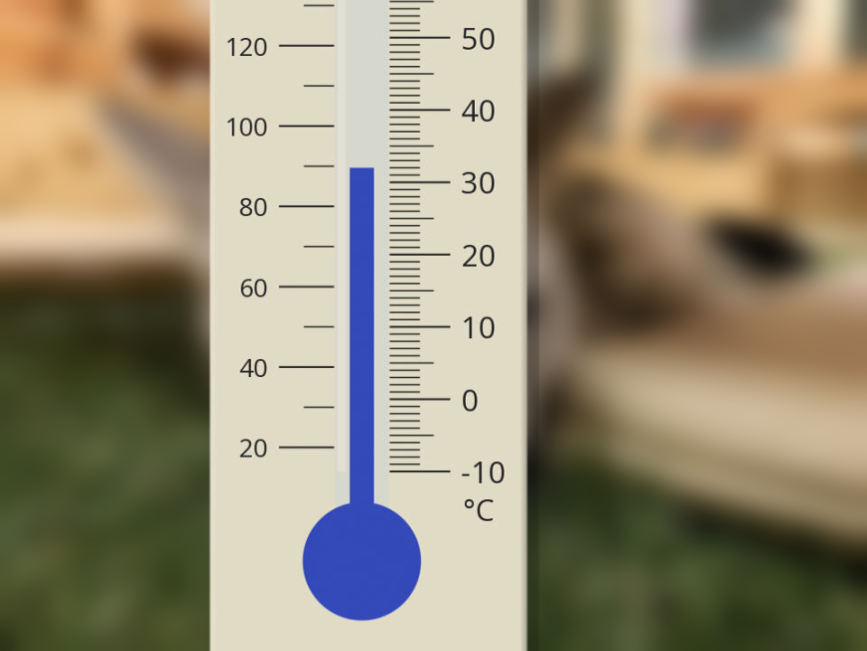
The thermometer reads 32 °C
